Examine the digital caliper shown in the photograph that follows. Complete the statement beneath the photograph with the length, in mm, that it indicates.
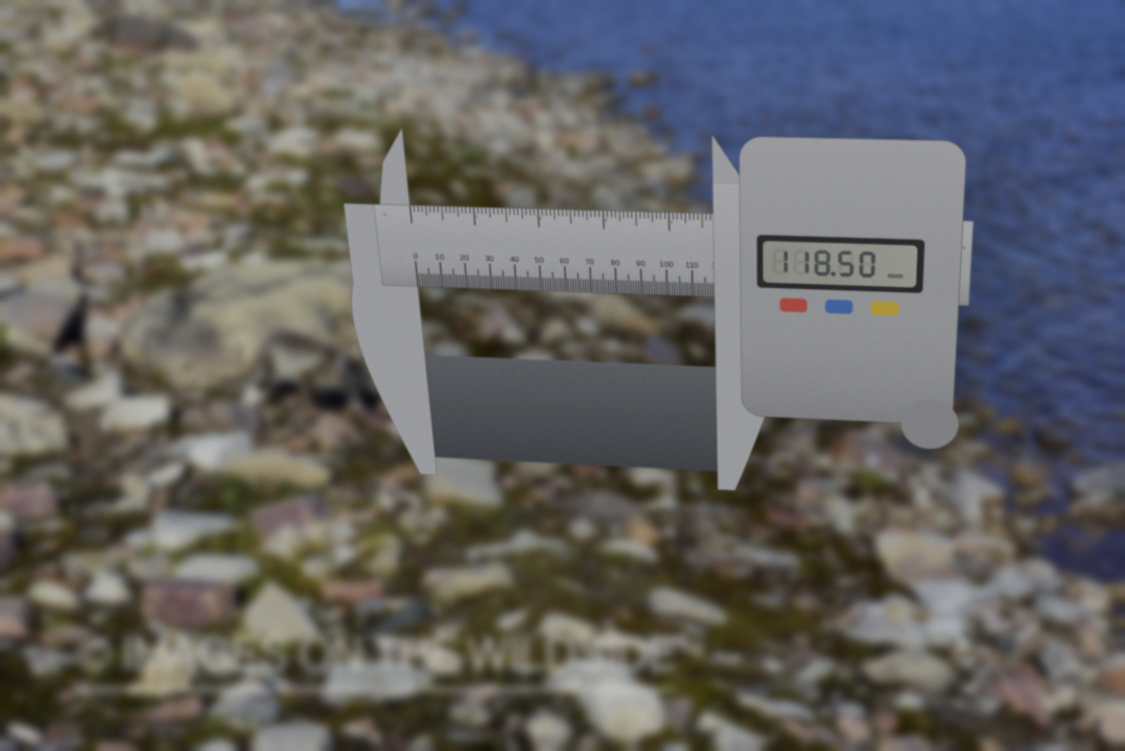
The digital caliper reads 118.50 mm
